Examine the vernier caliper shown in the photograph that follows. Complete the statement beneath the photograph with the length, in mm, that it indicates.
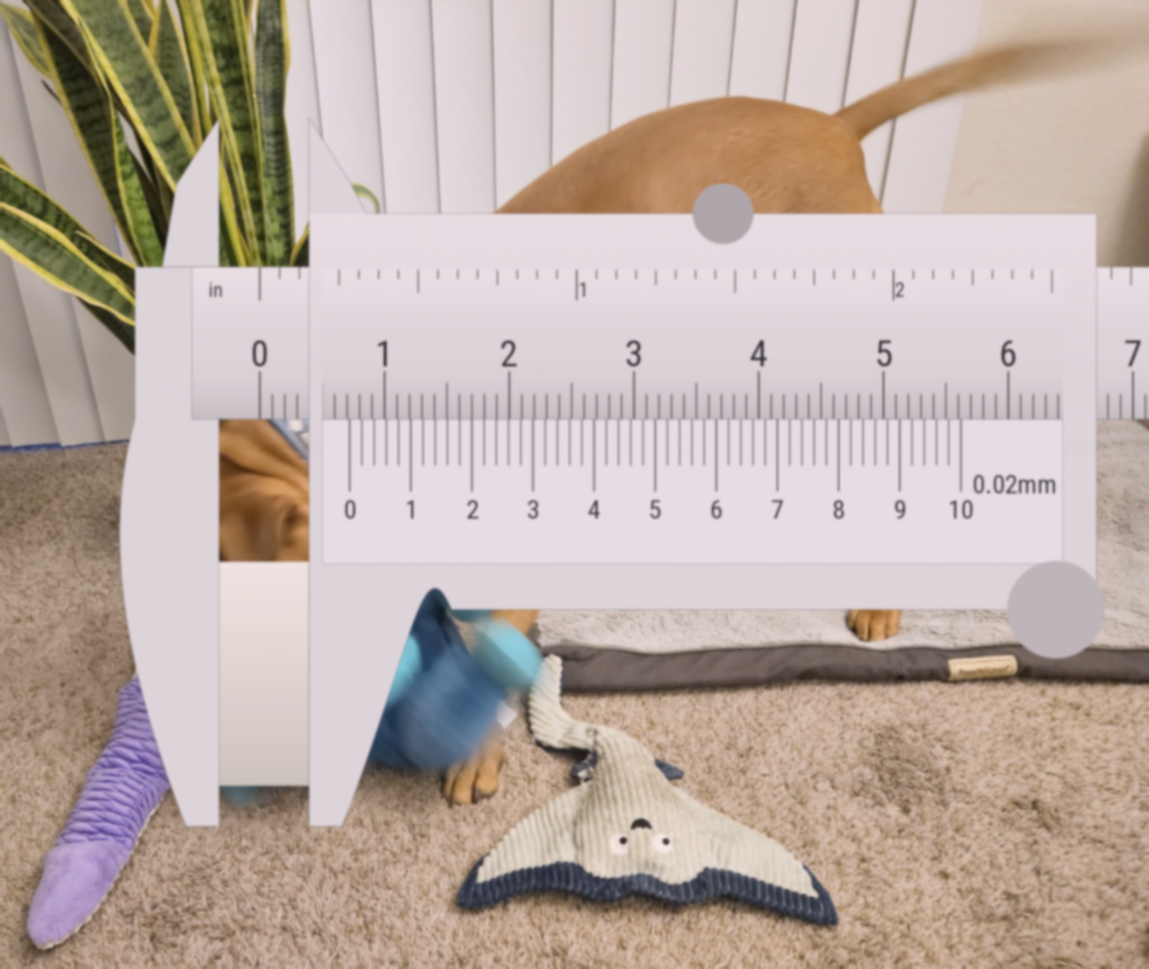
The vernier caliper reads 7.2 mm
